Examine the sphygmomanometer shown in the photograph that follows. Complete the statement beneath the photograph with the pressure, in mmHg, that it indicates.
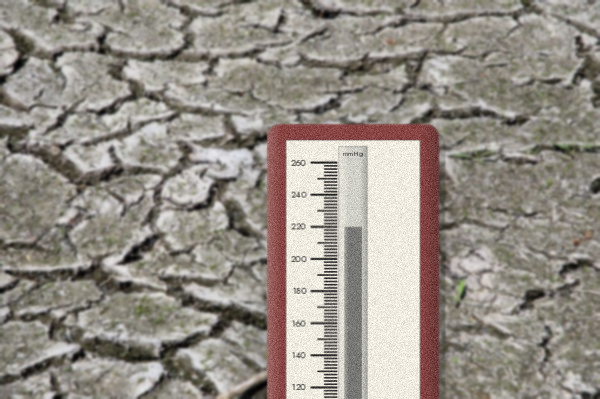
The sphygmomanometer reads 220 mmHg
